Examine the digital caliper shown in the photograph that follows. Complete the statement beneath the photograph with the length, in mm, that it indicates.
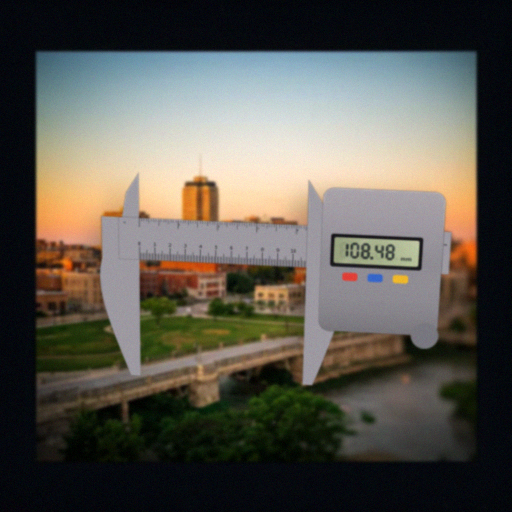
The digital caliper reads 108.48 mm
